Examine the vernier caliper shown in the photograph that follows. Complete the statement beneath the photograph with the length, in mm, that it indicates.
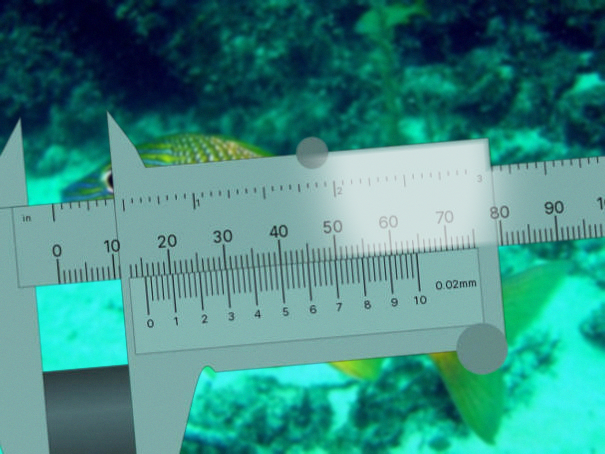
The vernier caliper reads 15.5 mm
